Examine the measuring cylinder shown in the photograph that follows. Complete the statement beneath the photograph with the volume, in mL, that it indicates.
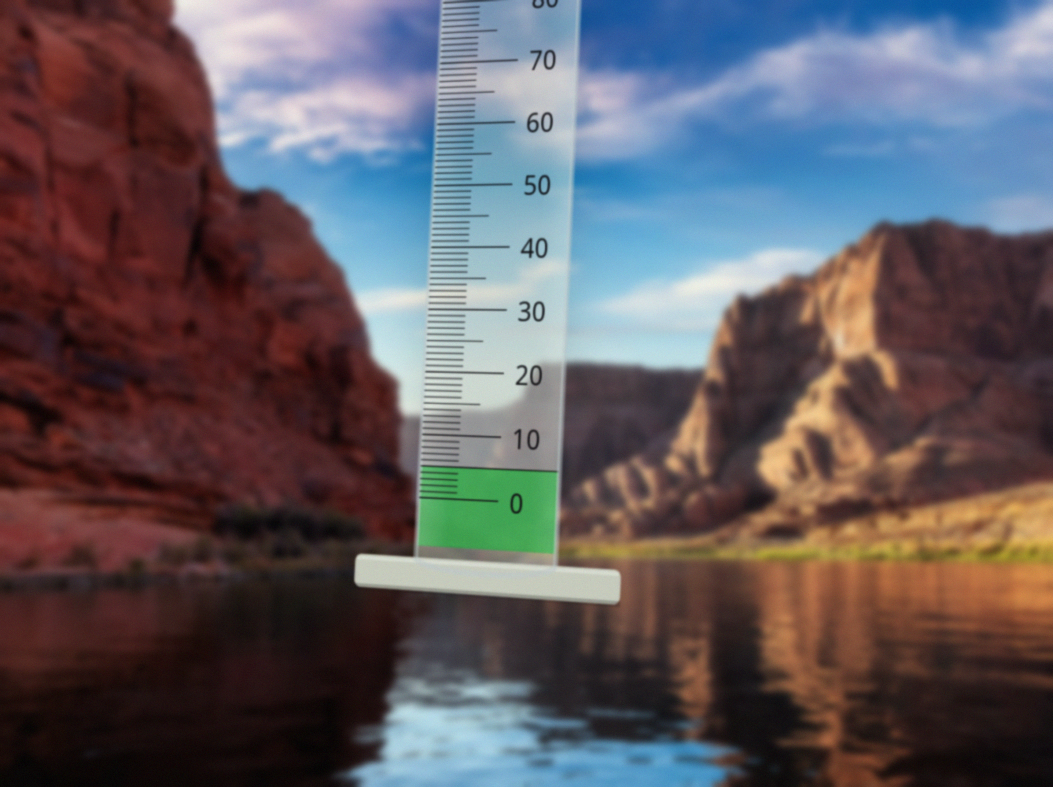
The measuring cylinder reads 5 mL
